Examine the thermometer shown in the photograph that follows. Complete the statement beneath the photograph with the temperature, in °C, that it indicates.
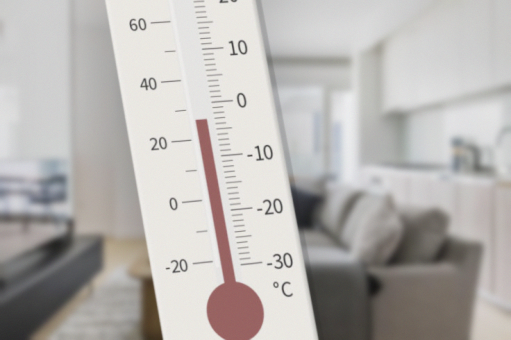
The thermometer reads -3 °C
